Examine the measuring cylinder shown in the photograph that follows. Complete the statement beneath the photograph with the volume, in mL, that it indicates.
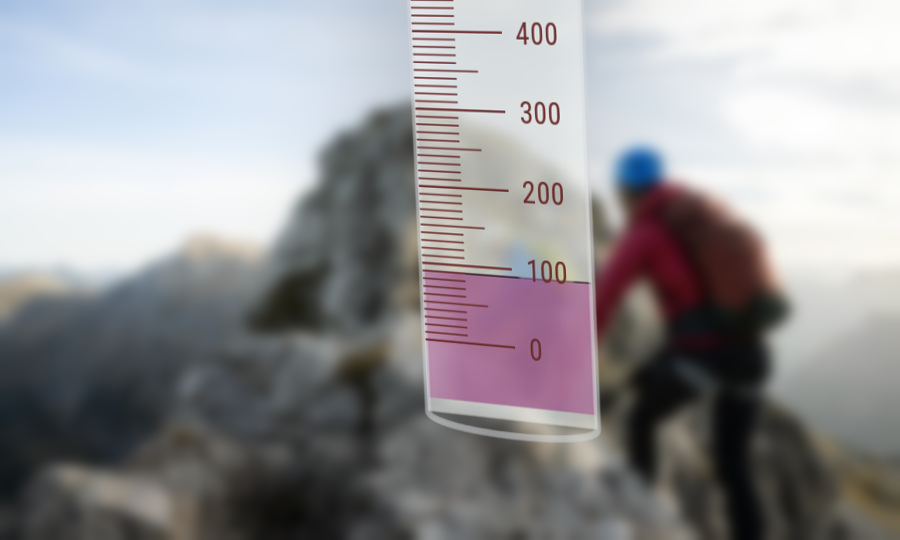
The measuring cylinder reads 90 mL
